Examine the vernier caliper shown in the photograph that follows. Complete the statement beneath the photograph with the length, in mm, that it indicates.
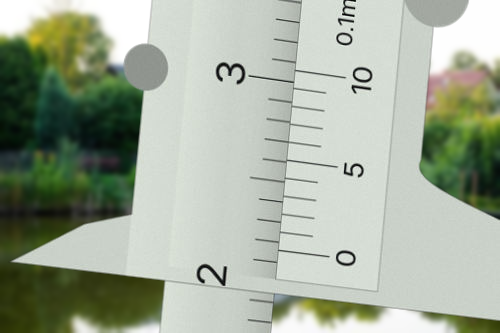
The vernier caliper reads 21.6 mm
